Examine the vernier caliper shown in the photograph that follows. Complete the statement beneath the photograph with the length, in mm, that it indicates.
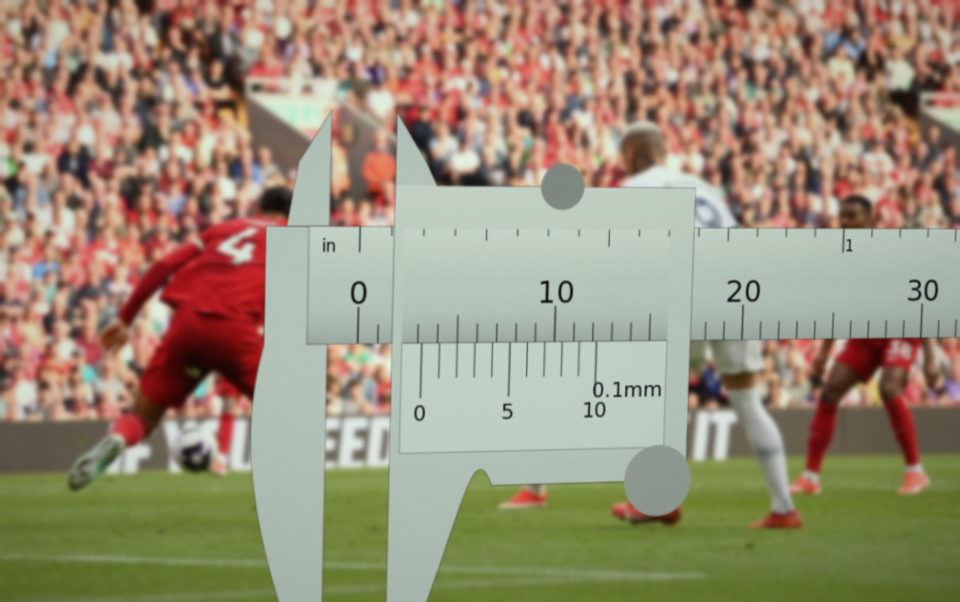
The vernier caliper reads 3.2 mm
